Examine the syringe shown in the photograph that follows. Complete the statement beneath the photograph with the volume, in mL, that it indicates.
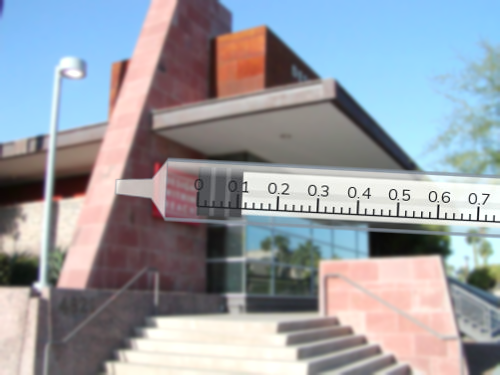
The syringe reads 0 mL
